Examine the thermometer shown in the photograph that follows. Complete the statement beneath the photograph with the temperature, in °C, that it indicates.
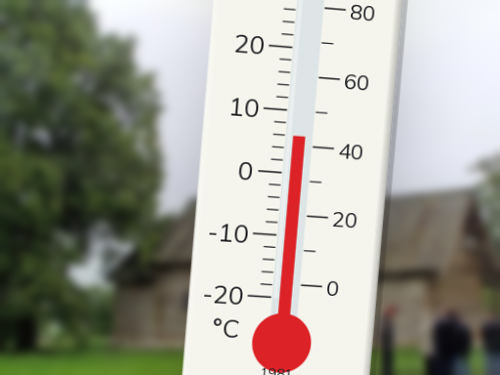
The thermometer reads 6 °C
